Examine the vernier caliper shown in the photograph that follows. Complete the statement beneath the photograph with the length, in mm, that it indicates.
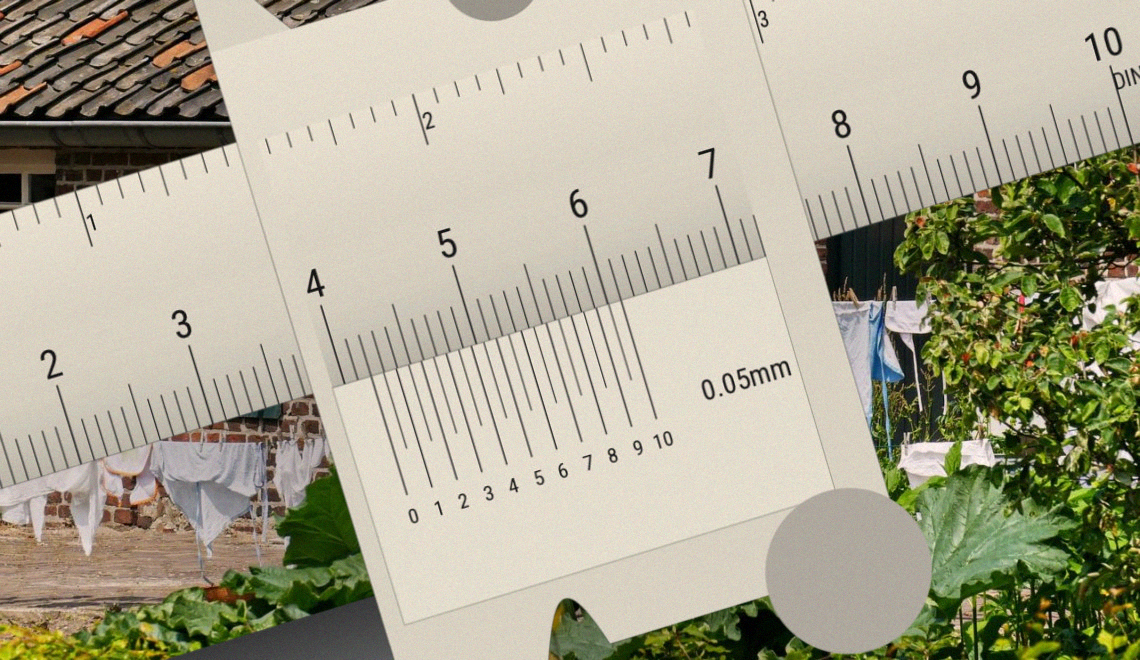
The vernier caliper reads 42.0 mm
